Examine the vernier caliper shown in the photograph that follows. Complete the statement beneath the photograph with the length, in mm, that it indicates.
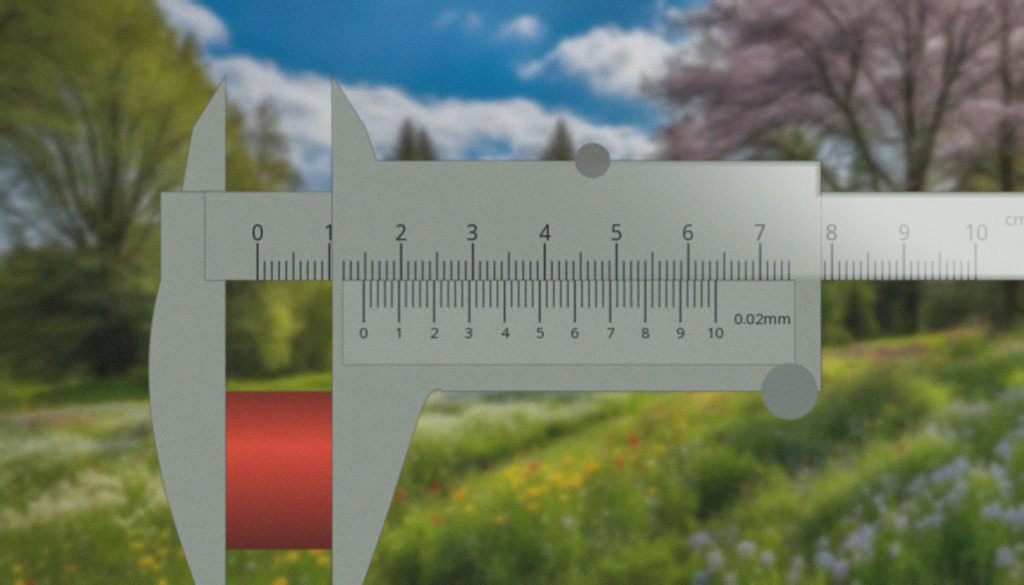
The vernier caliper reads 14.8 mm
